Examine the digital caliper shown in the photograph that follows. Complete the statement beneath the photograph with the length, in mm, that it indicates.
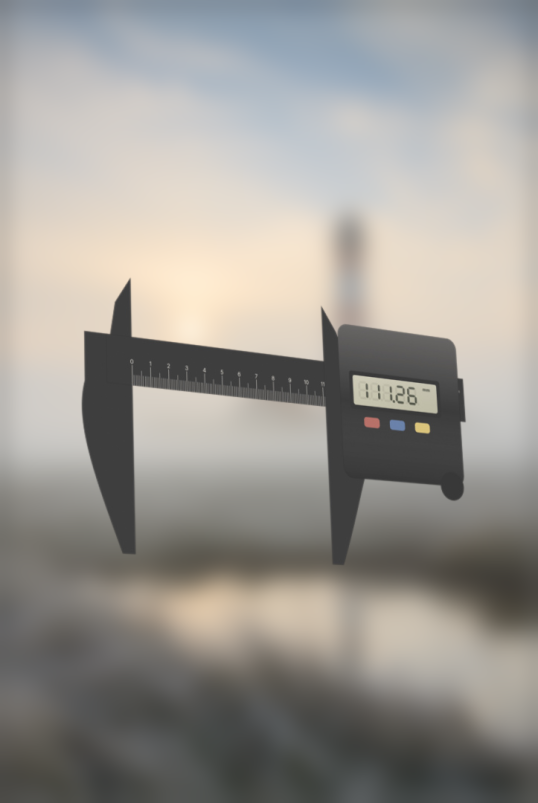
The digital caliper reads 111.26 mm
